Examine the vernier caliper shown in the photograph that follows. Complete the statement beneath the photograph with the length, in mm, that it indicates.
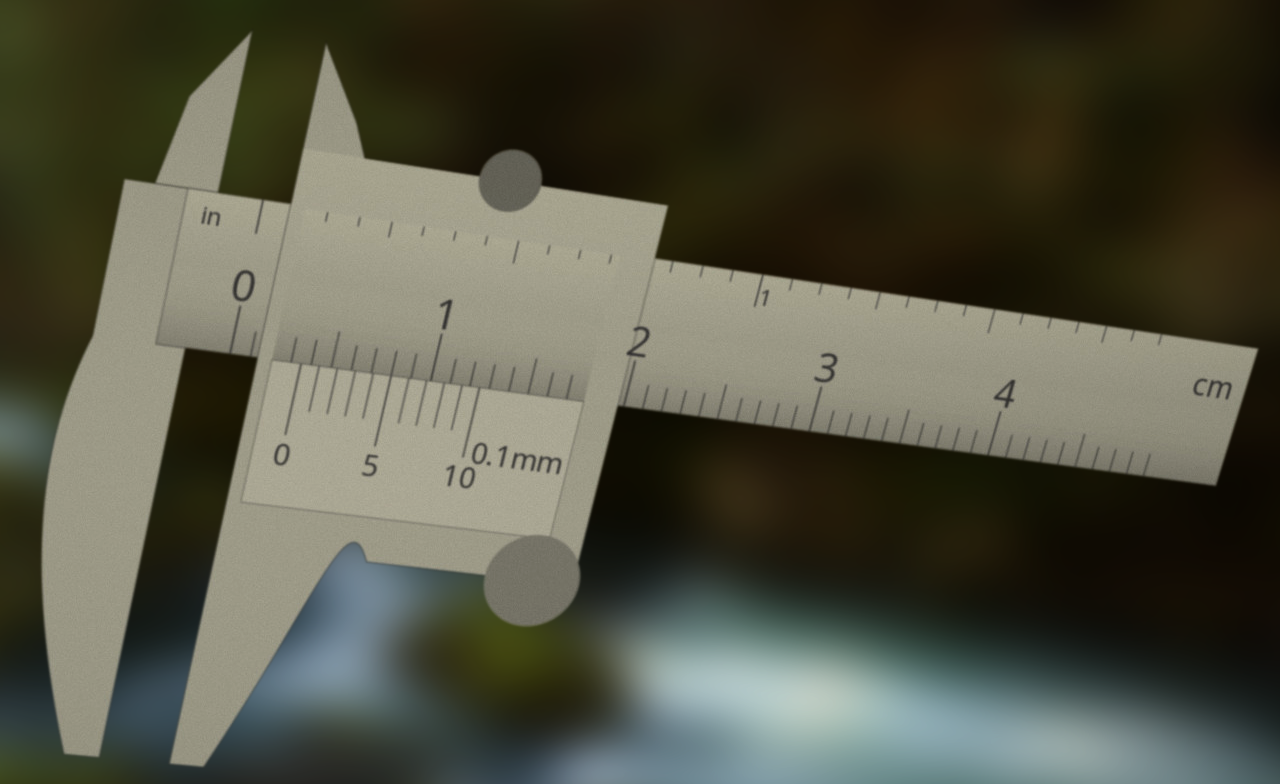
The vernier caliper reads 3.5 mm
